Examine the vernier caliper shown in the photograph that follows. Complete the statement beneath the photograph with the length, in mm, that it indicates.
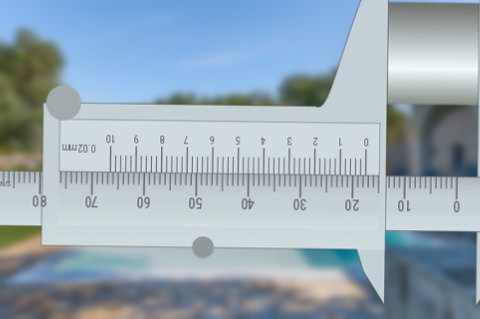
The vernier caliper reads 17.5 mm
